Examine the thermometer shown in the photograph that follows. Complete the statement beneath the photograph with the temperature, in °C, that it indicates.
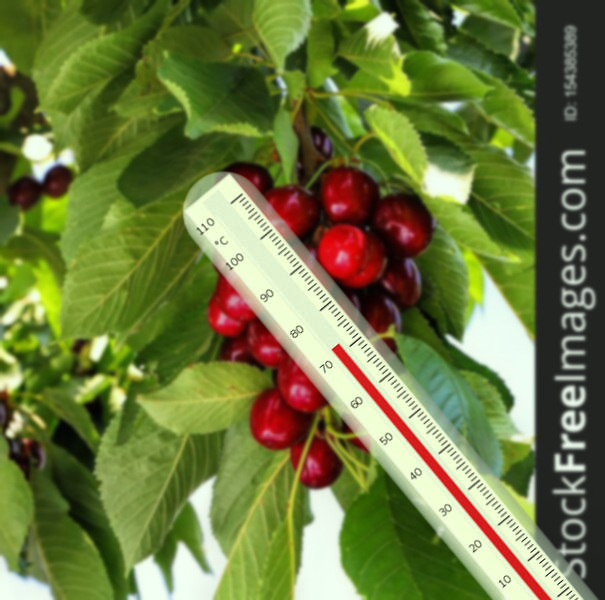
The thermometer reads 72 °C
